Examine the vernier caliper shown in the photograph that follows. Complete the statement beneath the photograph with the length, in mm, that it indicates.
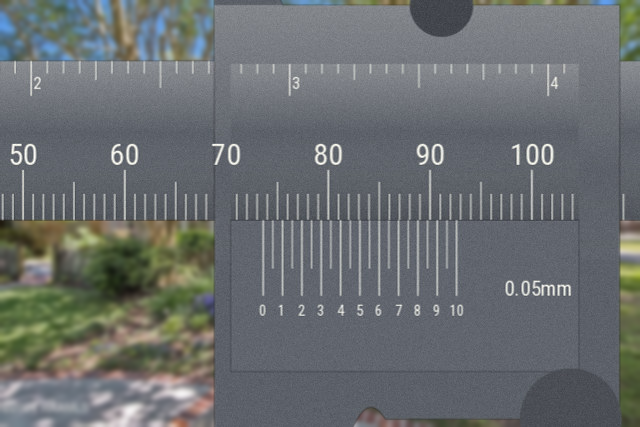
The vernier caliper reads 73.6 mm
